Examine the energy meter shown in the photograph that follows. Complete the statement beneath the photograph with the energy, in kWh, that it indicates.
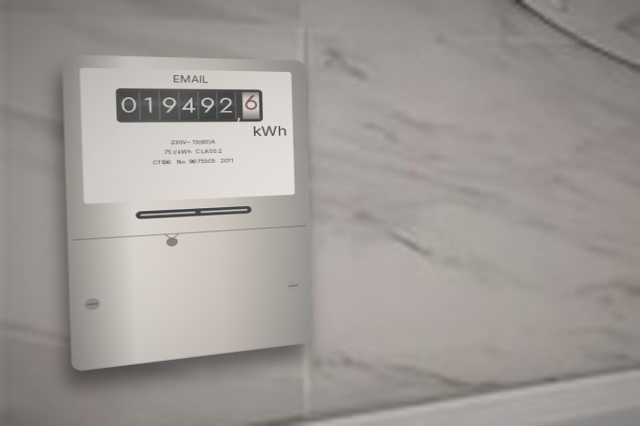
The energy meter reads 19492.6 kWh
